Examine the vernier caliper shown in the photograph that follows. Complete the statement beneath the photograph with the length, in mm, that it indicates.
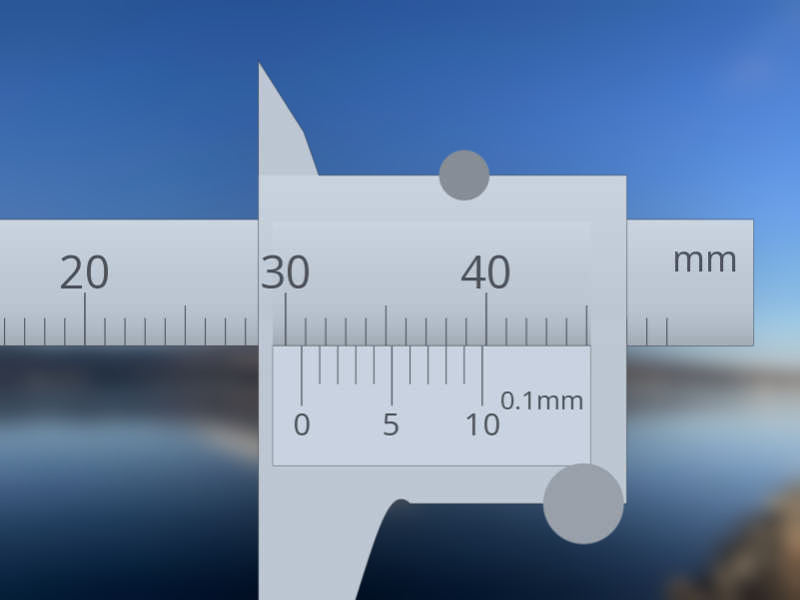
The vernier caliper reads 30.8 mm
